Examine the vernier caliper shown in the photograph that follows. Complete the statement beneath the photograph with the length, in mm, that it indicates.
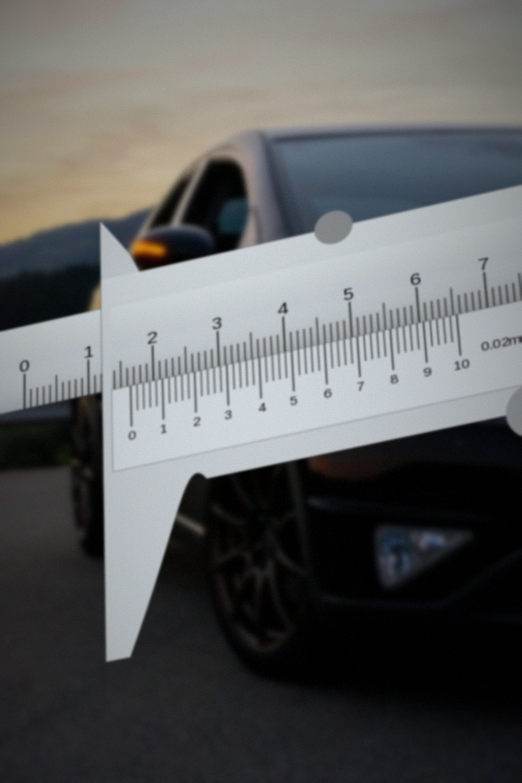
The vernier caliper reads 16.5 mm
